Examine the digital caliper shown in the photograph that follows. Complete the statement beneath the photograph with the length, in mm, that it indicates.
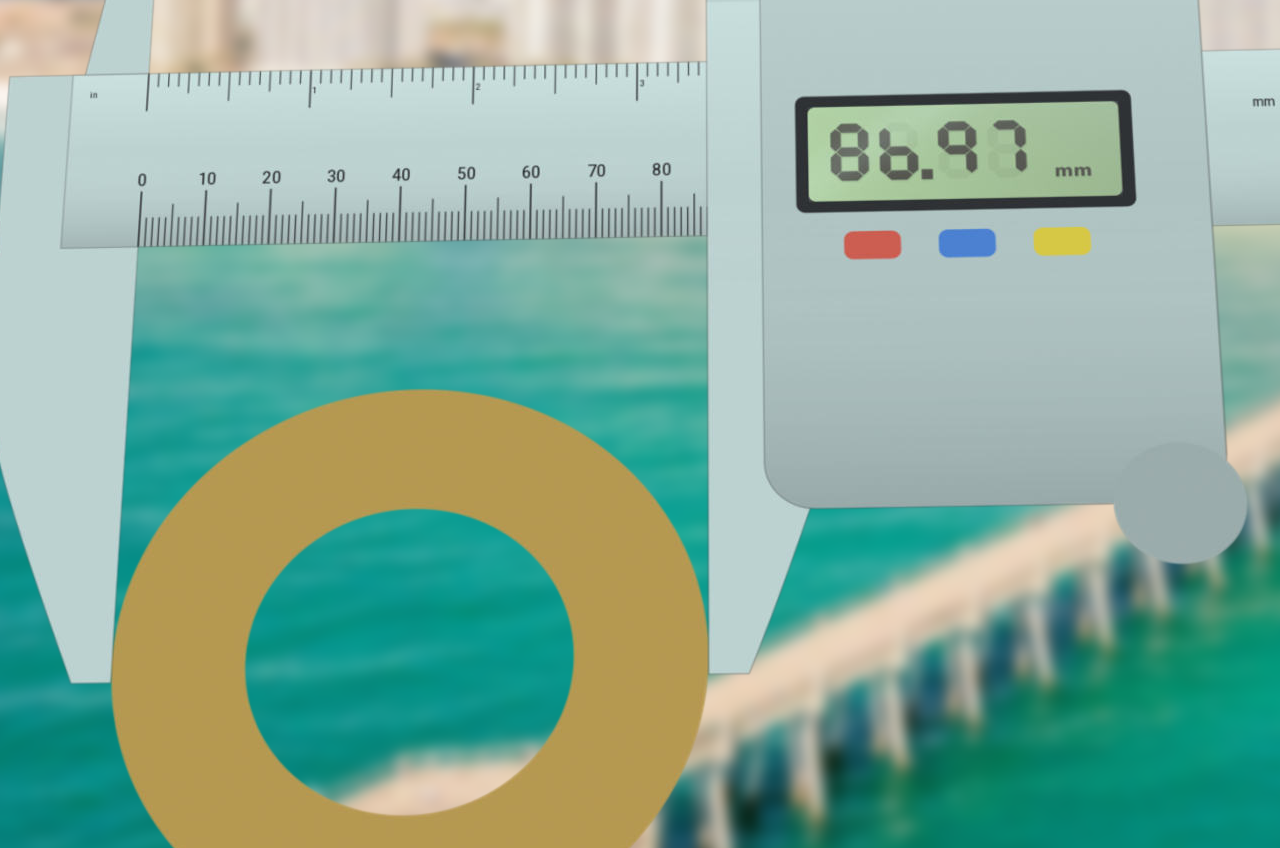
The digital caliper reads 86.97 mm
